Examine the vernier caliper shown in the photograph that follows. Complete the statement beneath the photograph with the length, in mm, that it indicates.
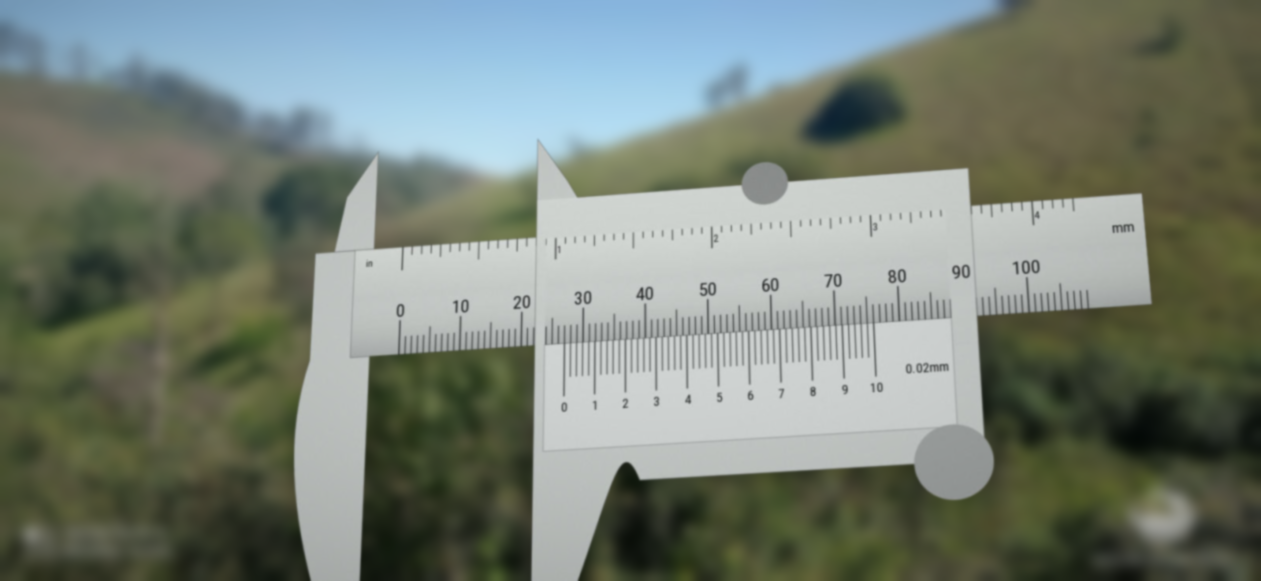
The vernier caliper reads 27.0 mm
